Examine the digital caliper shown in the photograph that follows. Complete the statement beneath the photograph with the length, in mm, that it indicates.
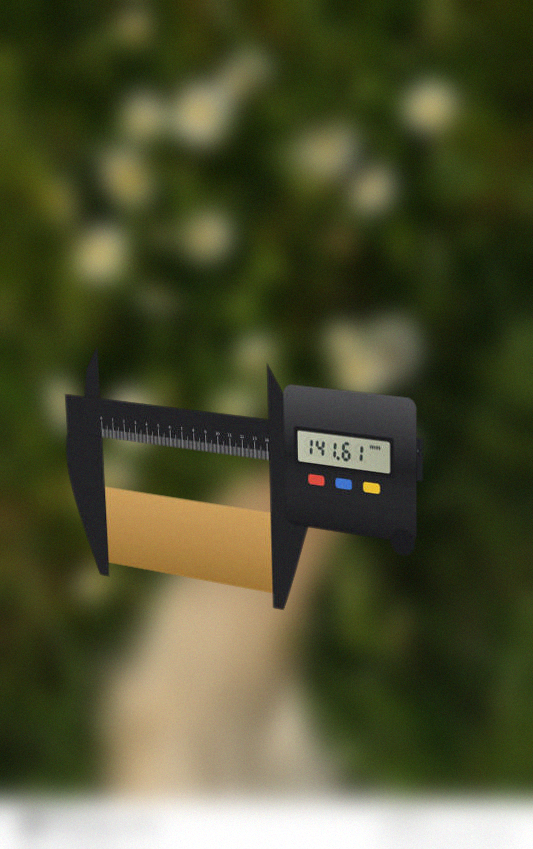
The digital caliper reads 141.61 mm
